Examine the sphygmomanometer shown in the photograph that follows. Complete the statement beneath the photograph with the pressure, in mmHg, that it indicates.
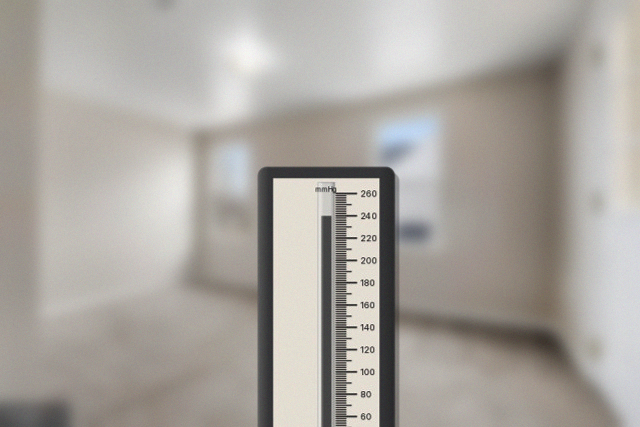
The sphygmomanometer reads 240 mmHg
